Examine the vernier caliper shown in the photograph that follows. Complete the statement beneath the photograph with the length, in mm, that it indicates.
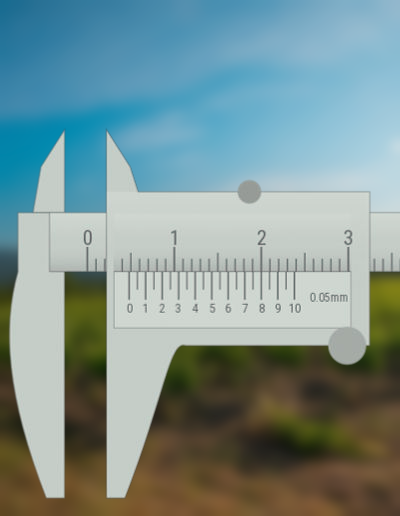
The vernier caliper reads 4.8 mm
